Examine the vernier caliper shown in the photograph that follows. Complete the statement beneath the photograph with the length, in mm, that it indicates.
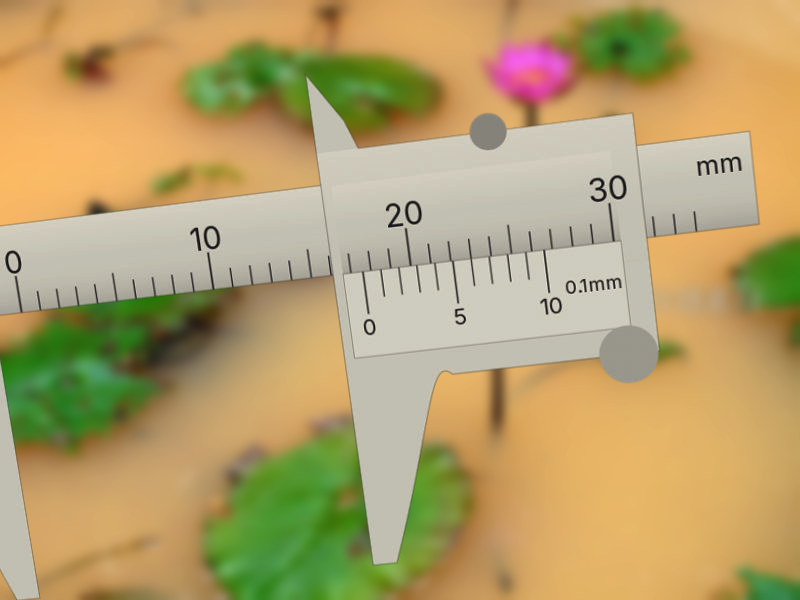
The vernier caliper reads 17.6 mm
